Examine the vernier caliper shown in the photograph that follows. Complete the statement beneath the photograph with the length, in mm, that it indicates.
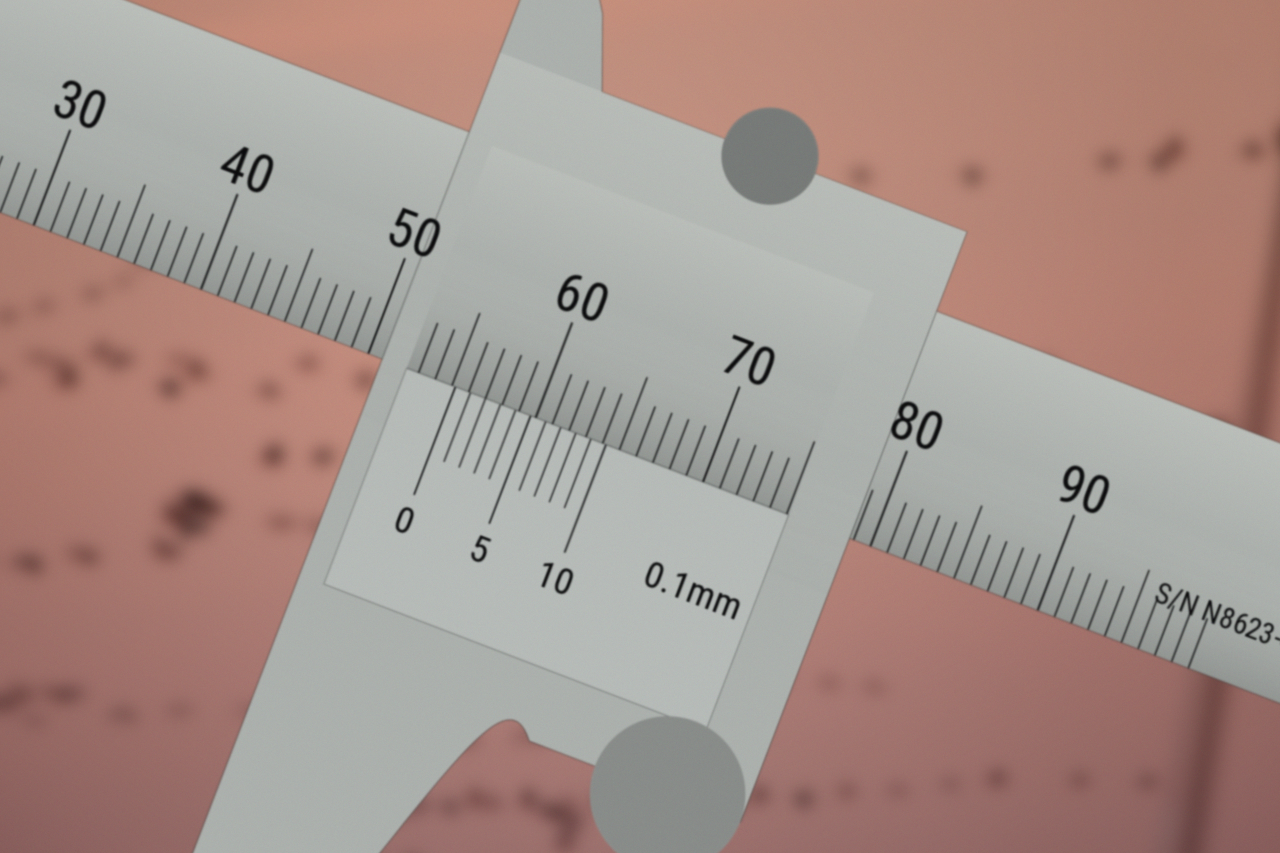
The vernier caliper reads 55.2 mm
